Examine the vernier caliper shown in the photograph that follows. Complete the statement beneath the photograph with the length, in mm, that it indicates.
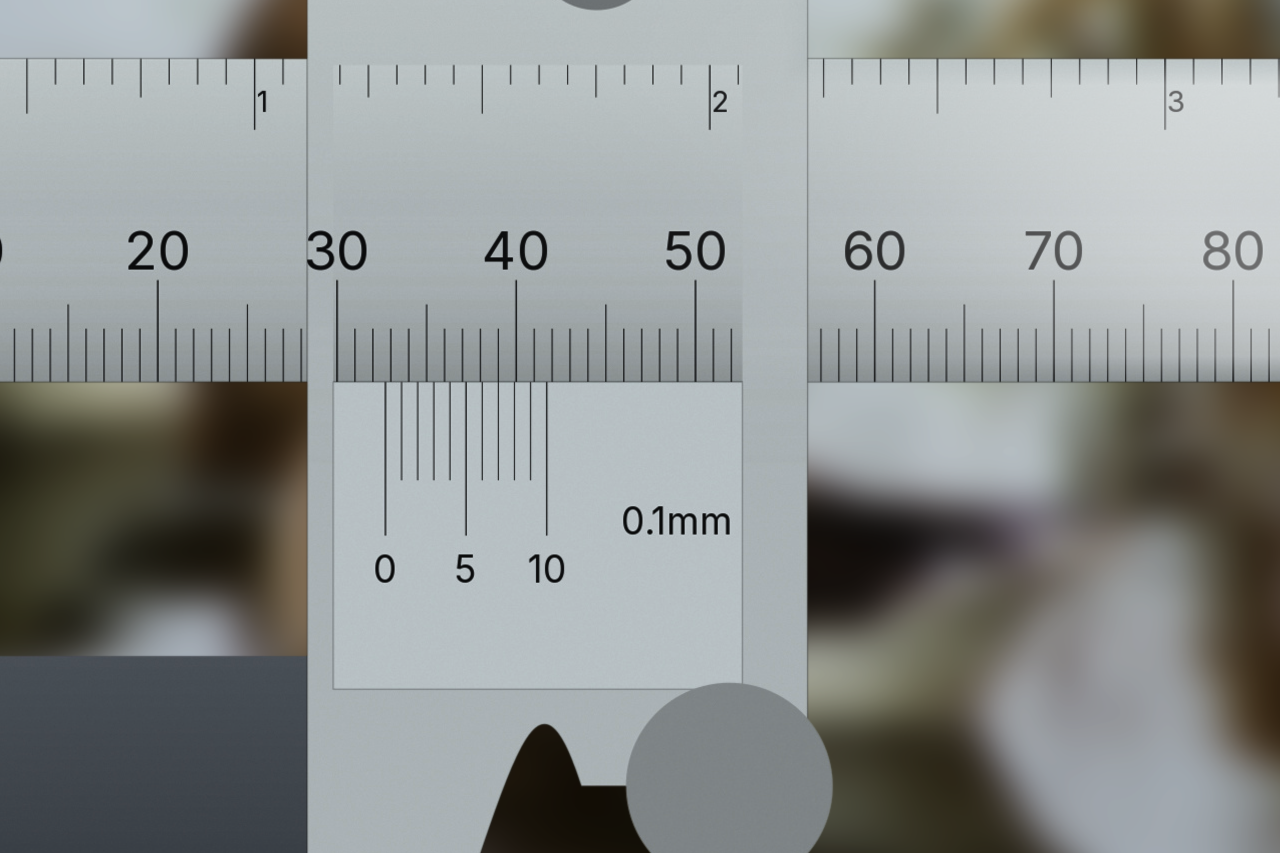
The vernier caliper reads 32.7 mm
